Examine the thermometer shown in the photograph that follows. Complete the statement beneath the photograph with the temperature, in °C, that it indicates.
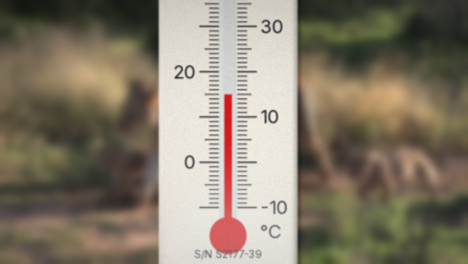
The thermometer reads 15 °C
